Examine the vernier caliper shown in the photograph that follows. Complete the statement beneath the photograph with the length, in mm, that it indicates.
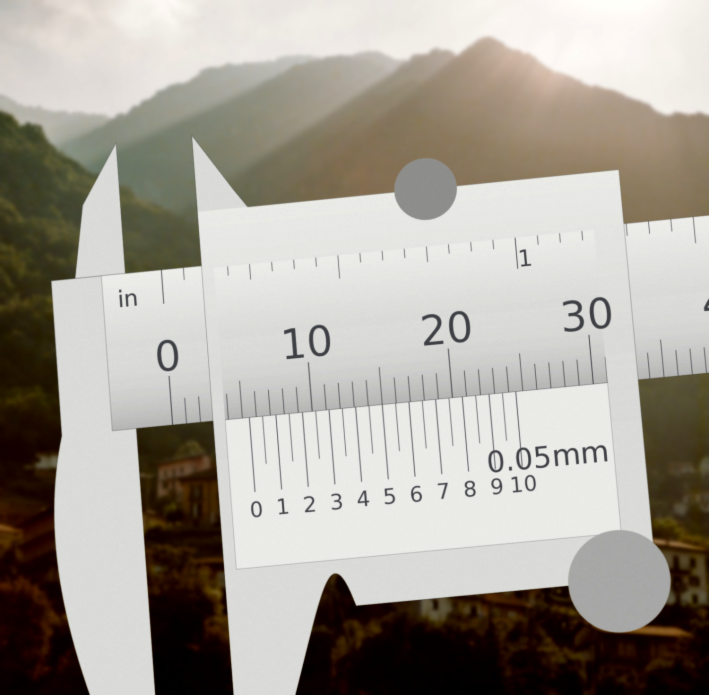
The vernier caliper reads 5.5 mm
